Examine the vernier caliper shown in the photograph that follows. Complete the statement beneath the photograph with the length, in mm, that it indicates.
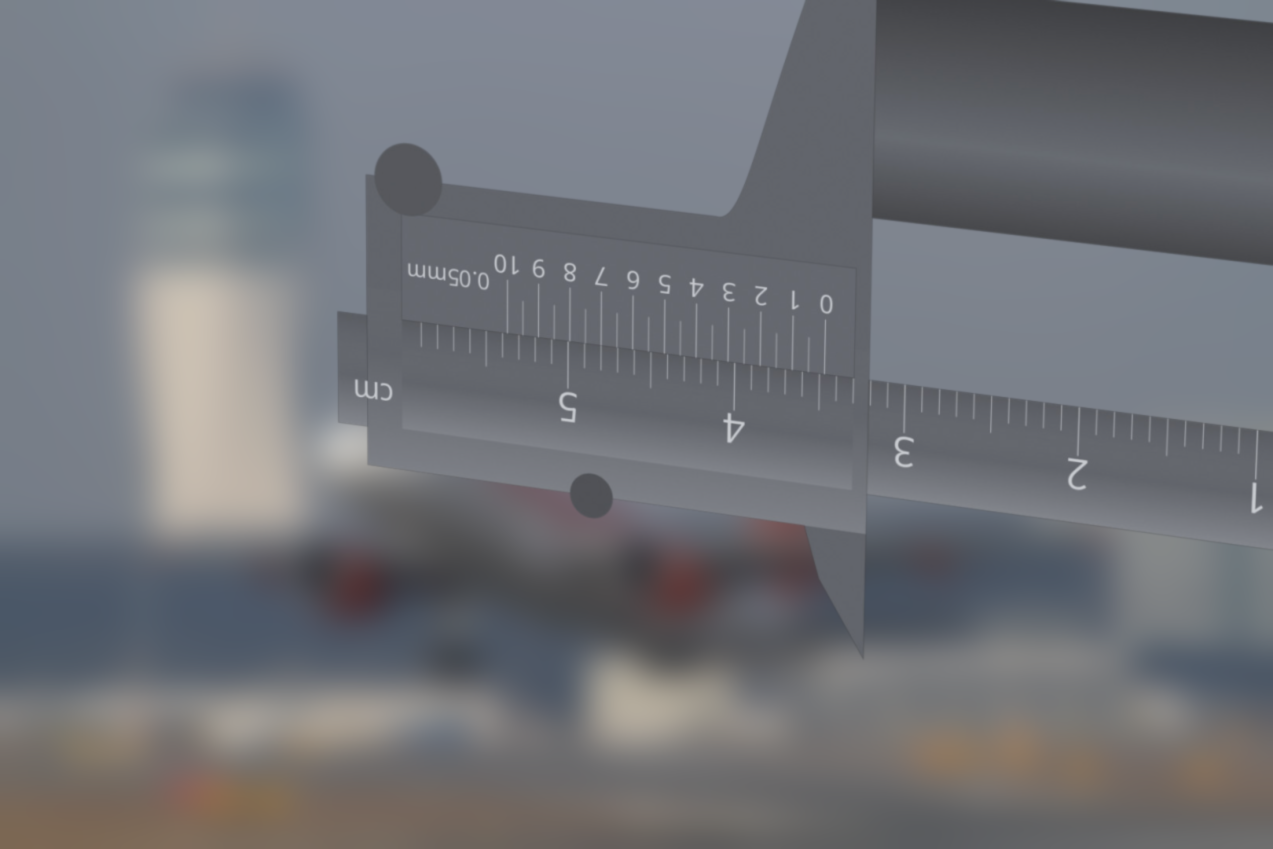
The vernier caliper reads 34.7 mm
